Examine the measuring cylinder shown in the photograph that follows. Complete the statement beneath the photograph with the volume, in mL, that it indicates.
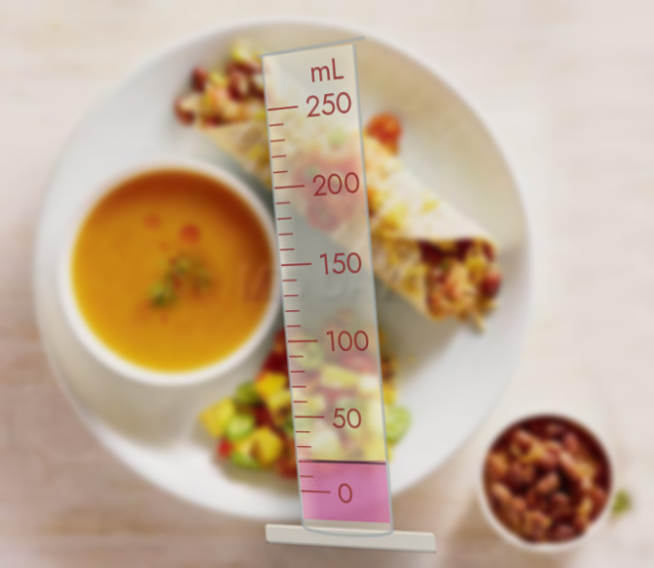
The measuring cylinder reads 20 mL
